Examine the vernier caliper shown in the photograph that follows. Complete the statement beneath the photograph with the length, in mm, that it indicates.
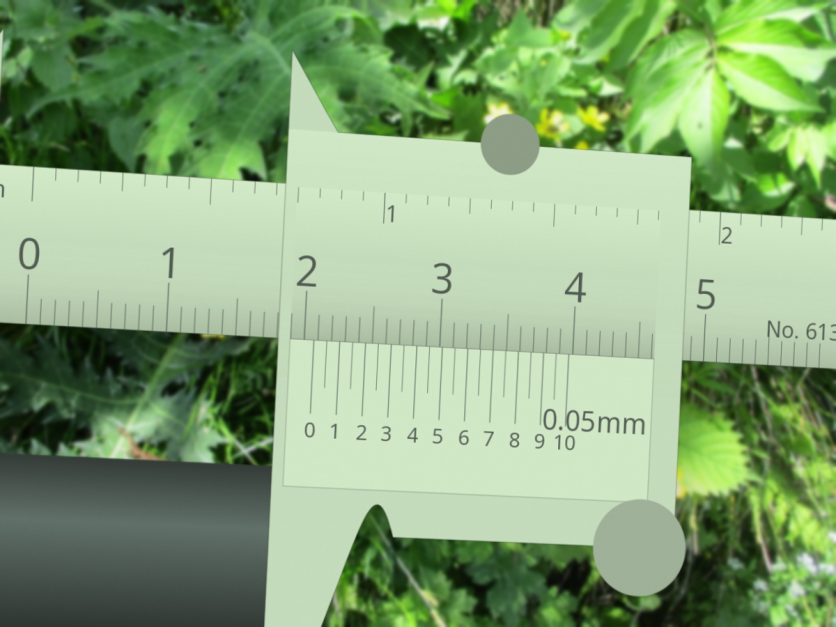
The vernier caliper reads 20.7 mm
